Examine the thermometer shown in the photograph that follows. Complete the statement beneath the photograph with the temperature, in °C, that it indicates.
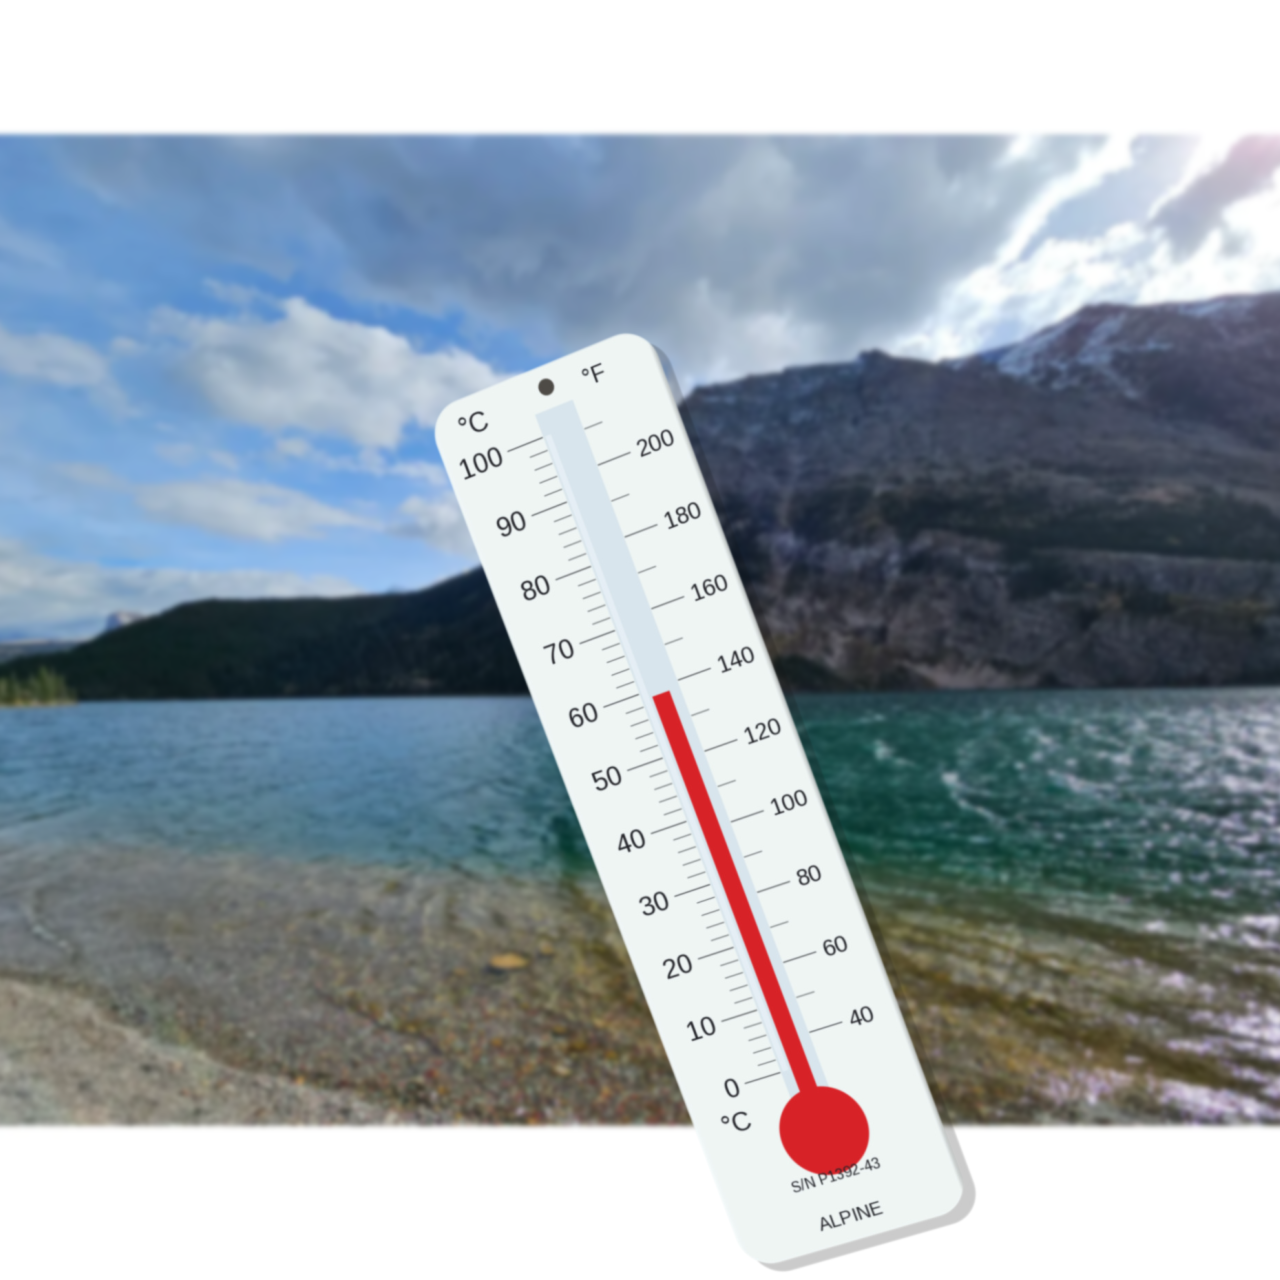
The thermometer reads 59 °C
